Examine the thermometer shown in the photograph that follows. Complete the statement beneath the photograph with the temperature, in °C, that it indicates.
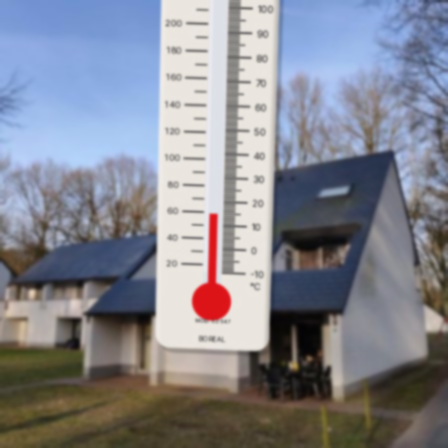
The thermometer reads 15 °C
